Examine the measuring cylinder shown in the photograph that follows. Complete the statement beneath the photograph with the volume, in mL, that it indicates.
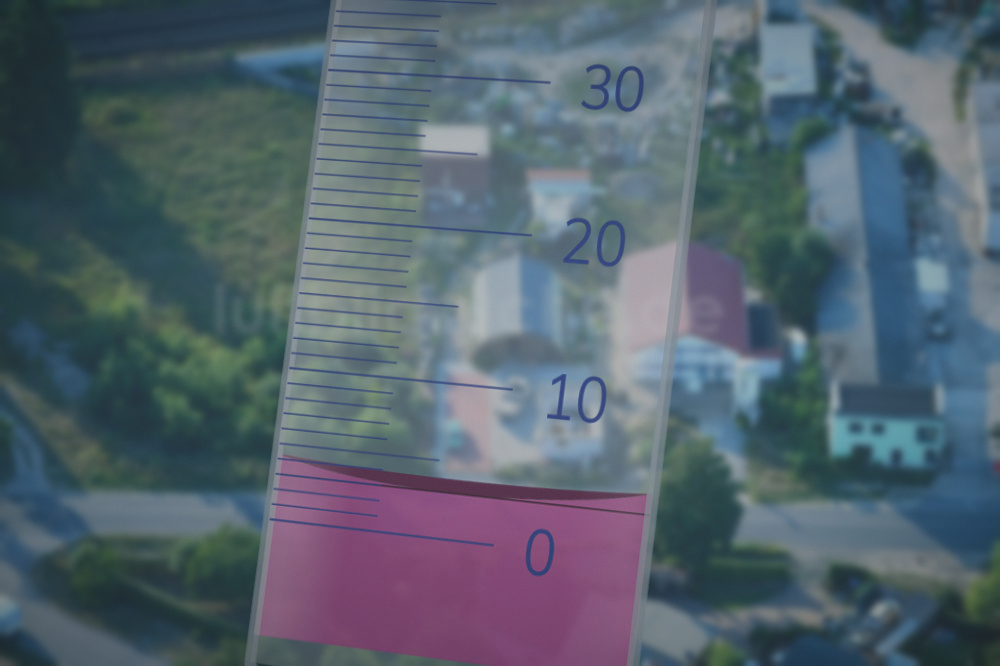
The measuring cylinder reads 3 mL
